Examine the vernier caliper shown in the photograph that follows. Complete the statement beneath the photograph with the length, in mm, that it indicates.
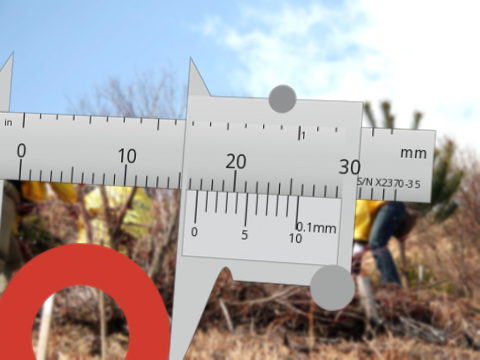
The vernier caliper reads 16.7 mm
